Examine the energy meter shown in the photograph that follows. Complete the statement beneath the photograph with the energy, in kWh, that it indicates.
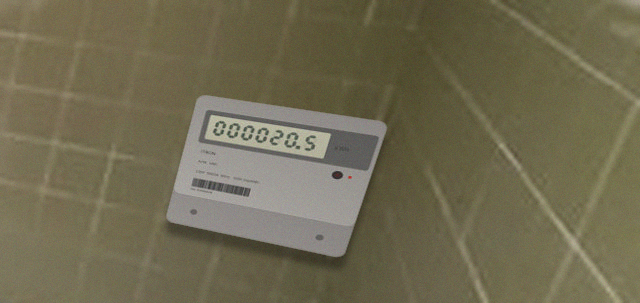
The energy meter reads 20.5 kWh
